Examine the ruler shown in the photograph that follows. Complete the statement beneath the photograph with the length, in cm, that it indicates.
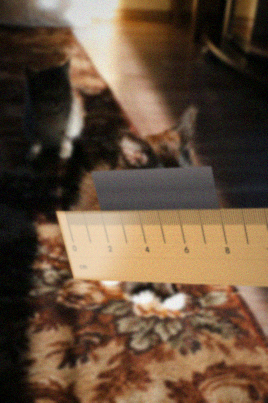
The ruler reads 6 cm
